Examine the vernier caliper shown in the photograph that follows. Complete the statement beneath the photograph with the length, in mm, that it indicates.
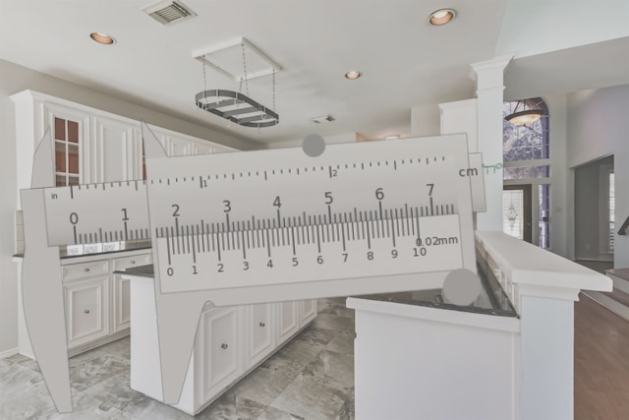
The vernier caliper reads 18.0 mm
